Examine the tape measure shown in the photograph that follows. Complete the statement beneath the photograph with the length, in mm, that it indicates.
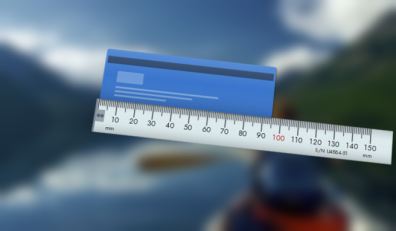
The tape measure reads 95 mm
